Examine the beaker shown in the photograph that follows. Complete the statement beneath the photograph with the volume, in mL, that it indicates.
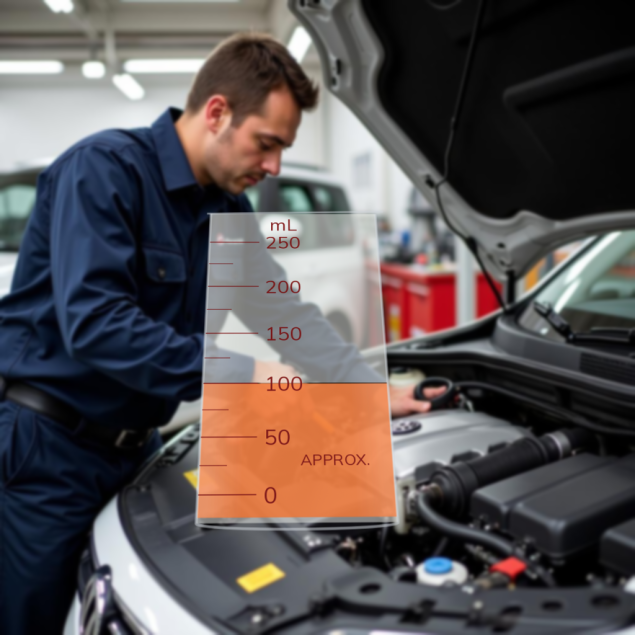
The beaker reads 100 mL
